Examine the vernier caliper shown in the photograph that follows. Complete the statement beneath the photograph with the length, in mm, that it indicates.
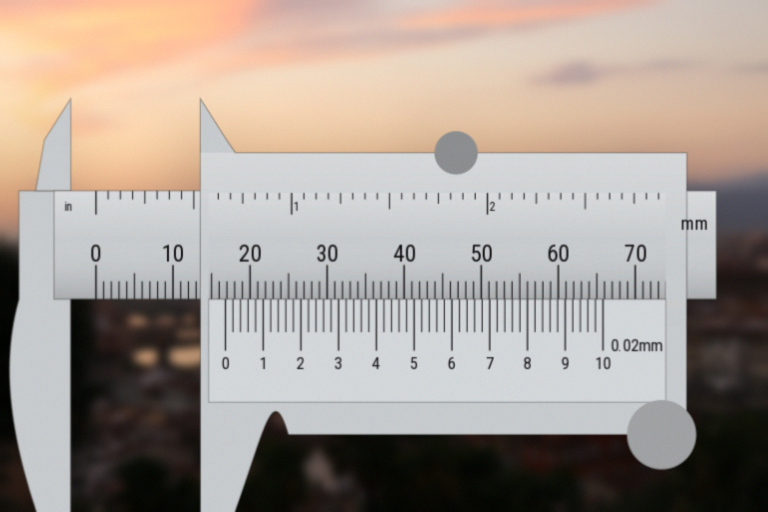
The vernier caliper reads 16.8 mm
